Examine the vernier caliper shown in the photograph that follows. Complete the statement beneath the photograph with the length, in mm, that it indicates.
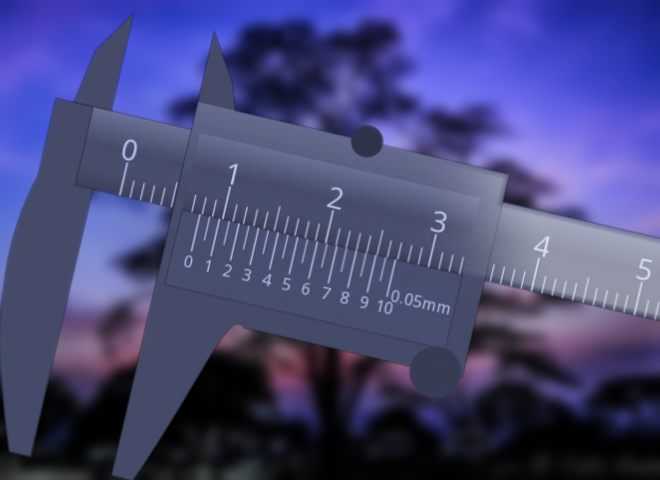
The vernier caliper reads 7.8 mm
